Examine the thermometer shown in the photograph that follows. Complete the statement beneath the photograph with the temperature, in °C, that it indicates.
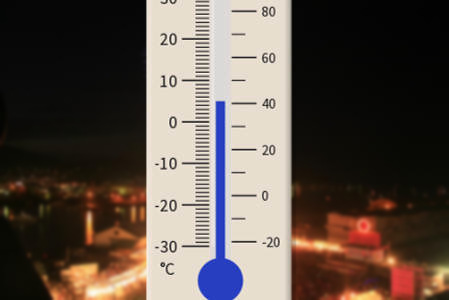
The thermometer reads 5 °C
